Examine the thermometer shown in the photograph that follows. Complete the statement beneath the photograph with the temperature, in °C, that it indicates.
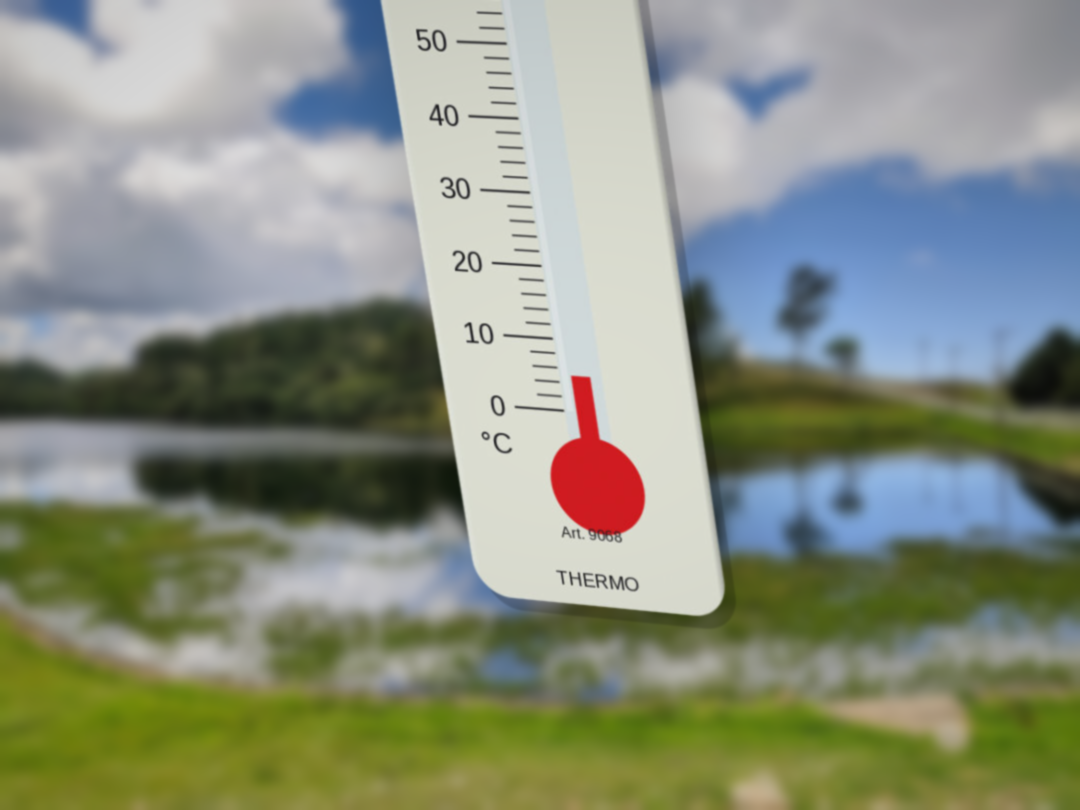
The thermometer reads 5 °C
